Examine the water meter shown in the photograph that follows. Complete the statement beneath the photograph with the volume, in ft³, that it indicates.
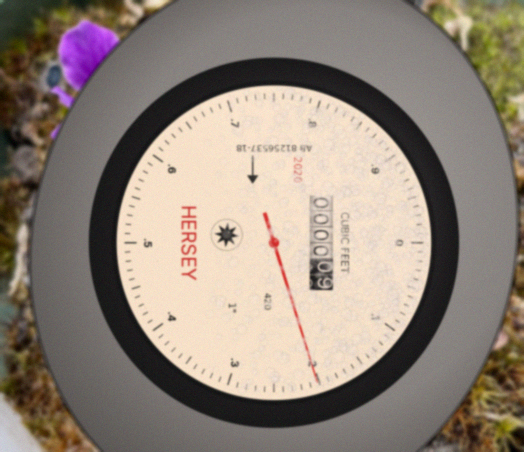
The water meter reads 9.20 ft³
